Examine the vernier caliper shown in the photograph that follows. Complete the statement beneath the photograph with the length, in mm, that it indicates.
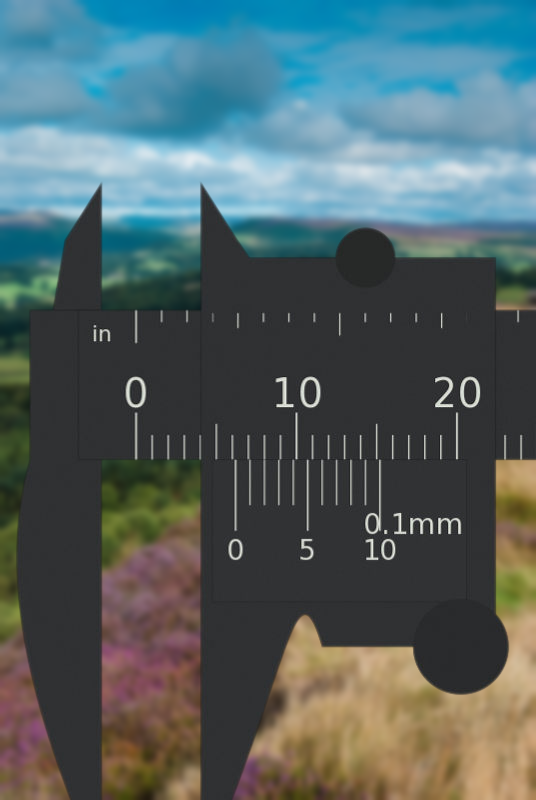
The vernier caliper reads 6.2 mm
